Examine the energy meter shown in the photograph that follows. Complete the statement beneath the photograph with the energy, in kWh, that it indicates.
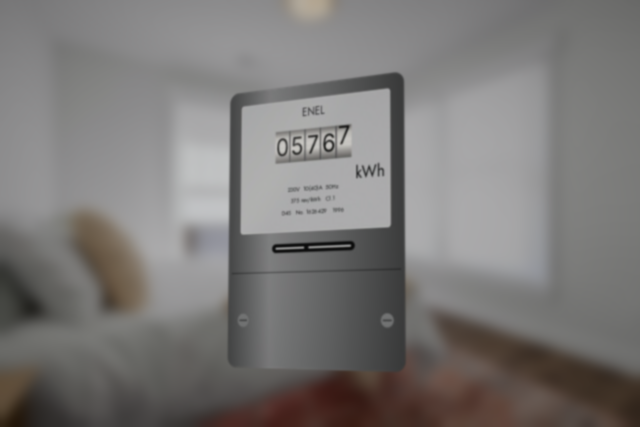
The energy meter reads 5767 kWh
